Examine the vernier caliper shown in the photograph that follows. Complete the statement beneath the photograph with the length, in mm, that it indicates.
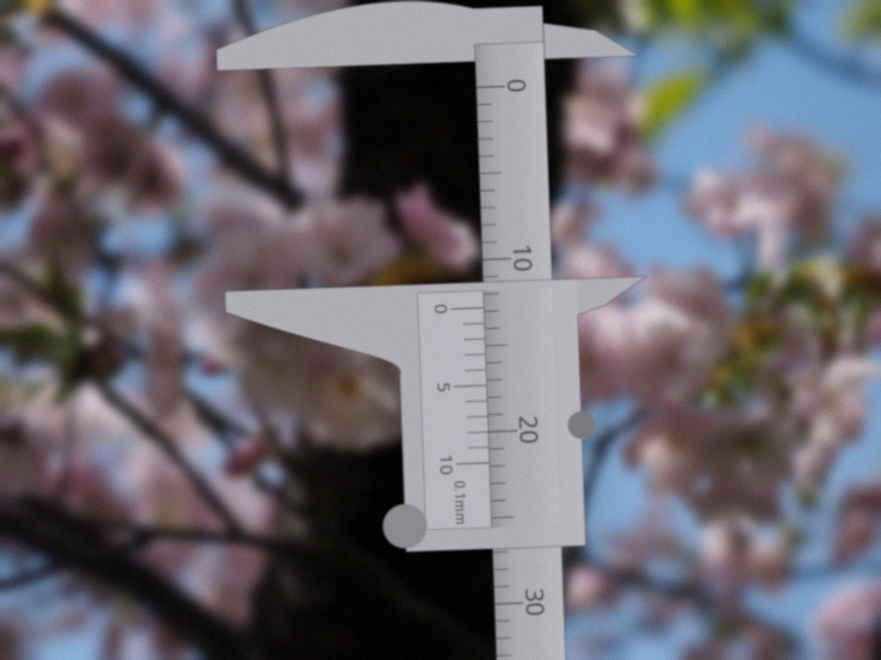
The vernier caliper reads 12.8 mm
